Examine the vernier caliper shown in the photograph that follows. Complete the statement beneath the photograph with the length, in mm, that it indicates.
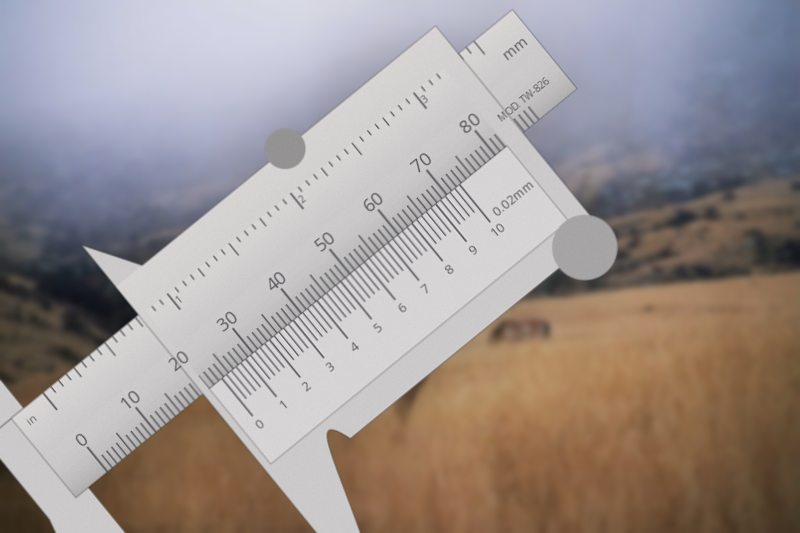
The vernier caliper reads 23.6 mm
